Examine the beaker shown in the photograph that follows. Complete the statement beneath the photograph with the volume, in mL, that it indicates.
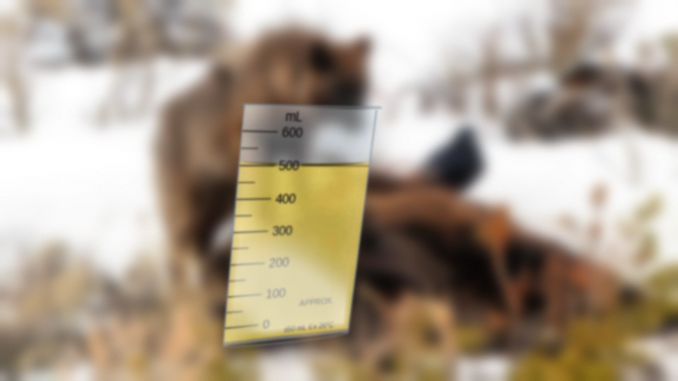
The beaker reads 500 mL
